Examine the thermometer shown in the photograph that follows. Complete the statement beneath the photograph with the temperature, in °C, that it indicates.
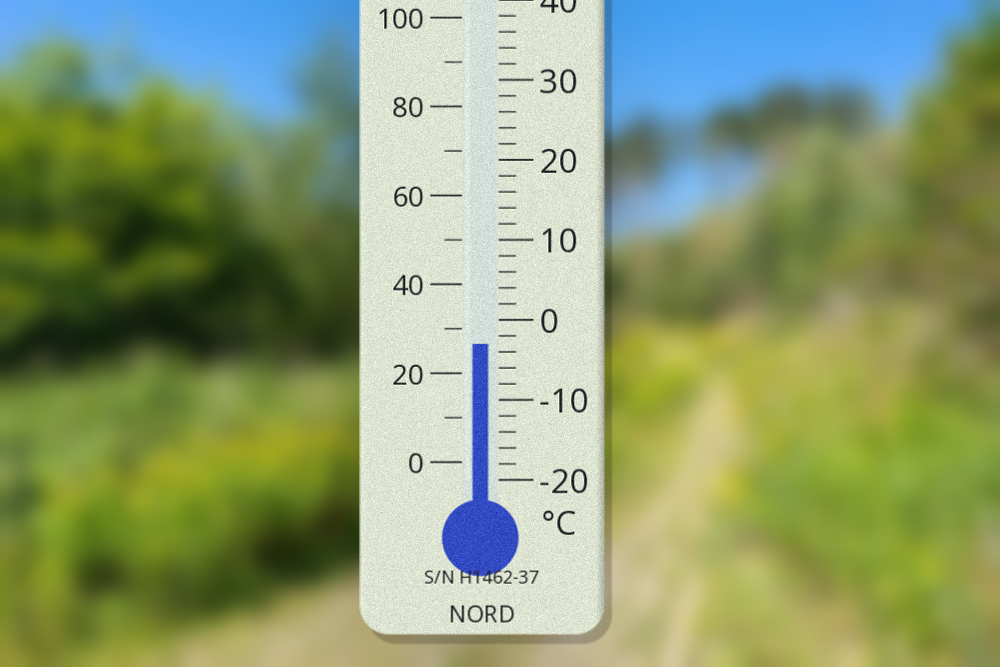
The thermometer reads -3 °C
